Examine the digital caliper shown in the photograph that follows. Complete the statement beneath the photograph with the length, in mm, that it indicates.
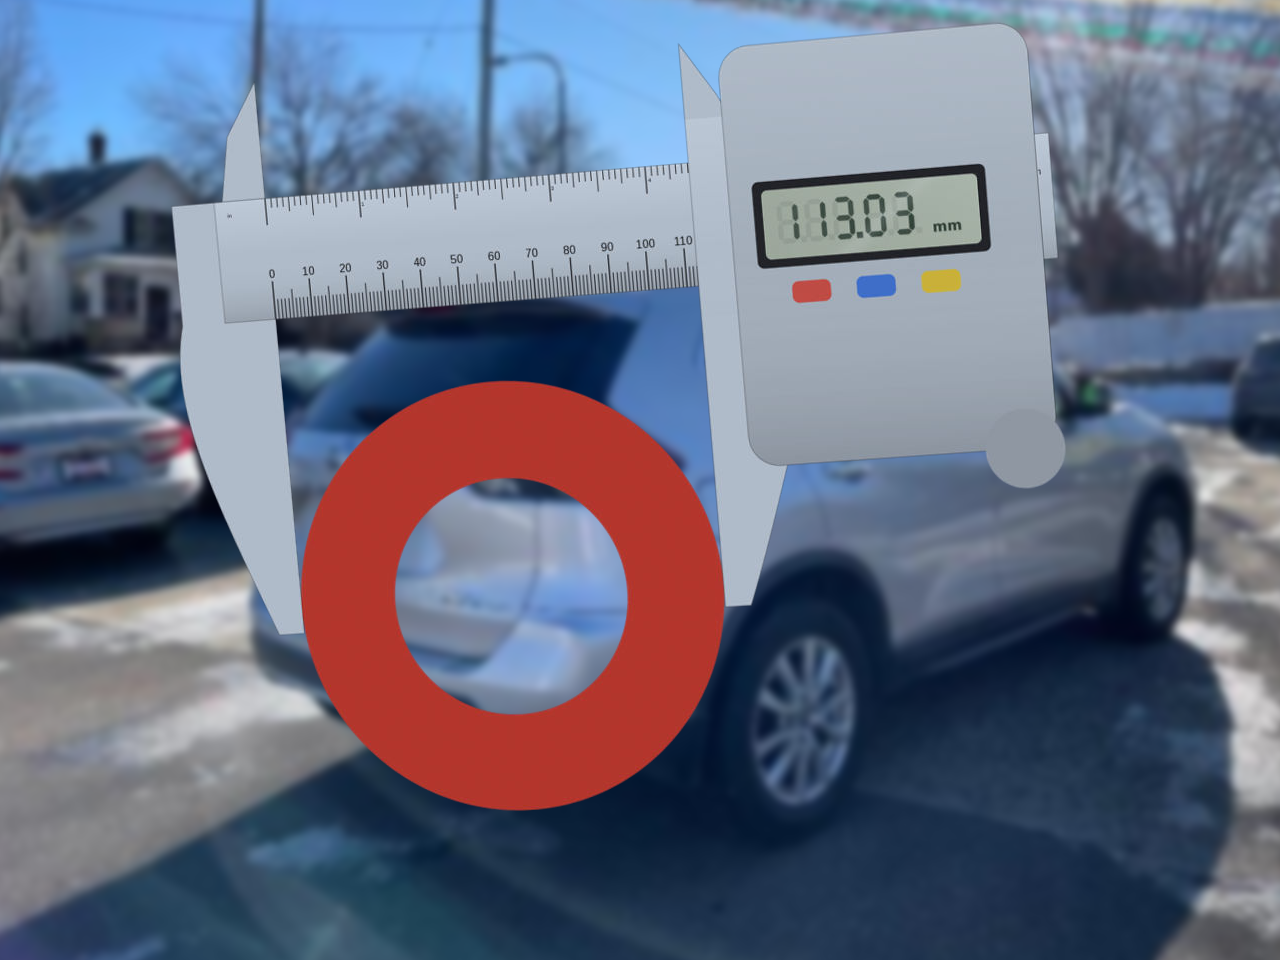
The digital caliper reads 113.03 mm
